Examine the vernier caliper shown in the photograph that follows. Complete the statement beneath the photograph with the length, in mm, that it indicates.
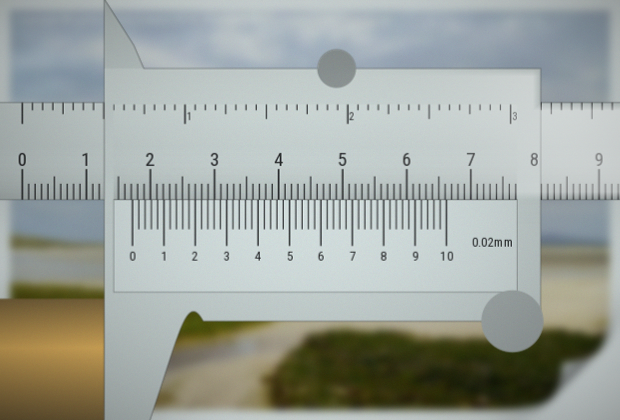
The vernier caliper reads 17.2 mm
